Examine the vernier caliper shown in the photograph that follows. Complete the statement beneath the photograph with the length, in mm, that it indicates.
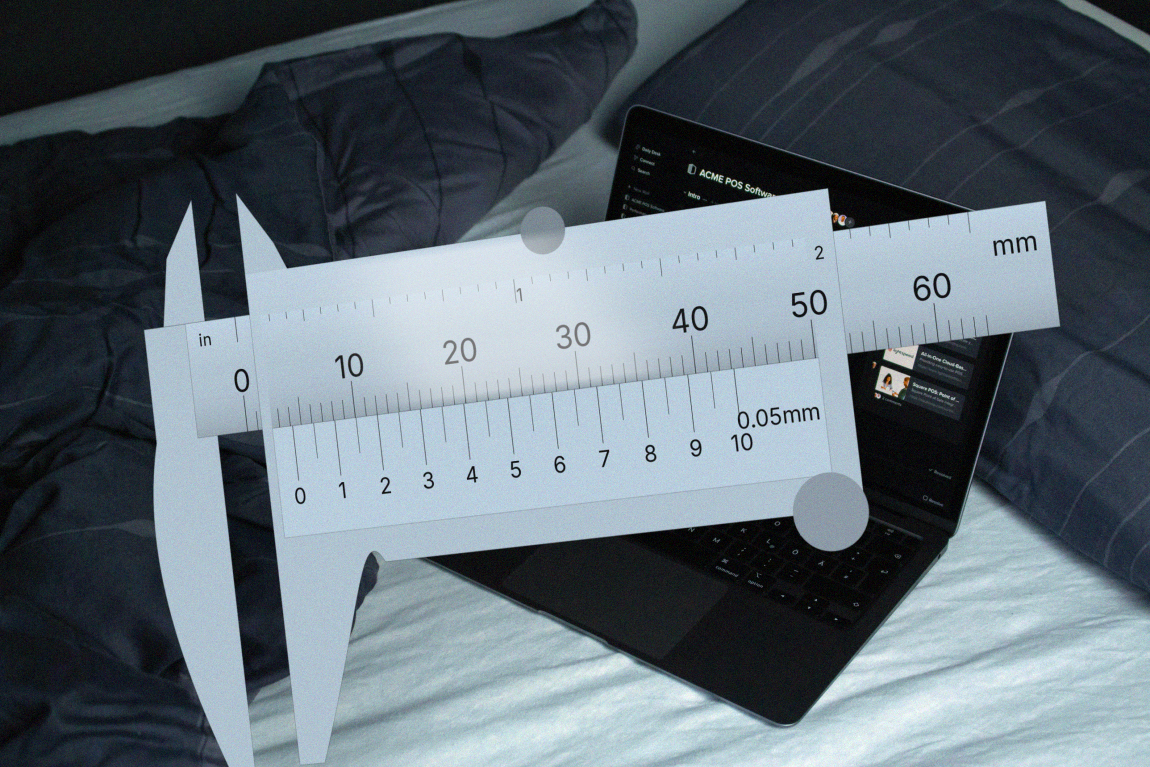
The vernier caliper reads 4.2 mm
